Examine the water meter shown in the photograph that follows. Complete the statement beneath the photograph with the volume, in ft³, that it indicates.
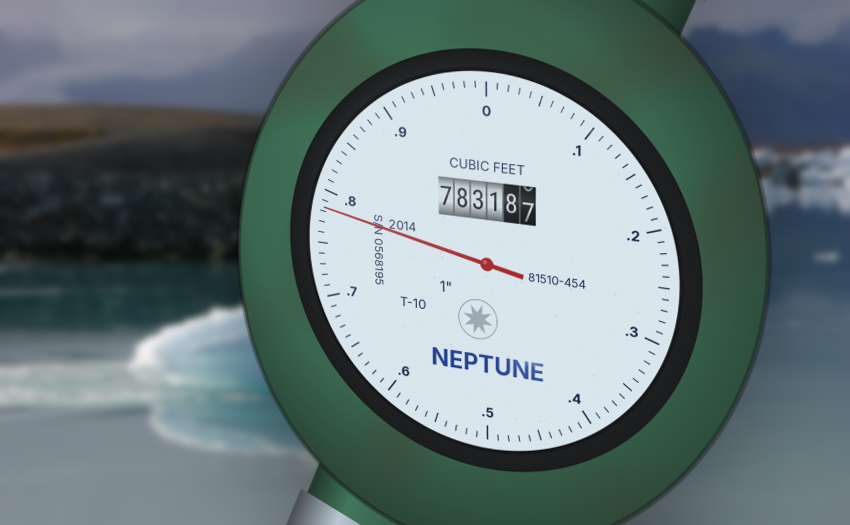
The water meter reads 783186.78 ft³
